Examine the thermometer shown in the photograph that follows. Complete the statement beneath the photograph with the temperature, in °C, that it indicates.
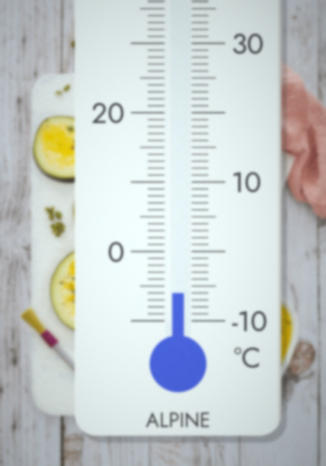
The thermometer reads -6 °C
